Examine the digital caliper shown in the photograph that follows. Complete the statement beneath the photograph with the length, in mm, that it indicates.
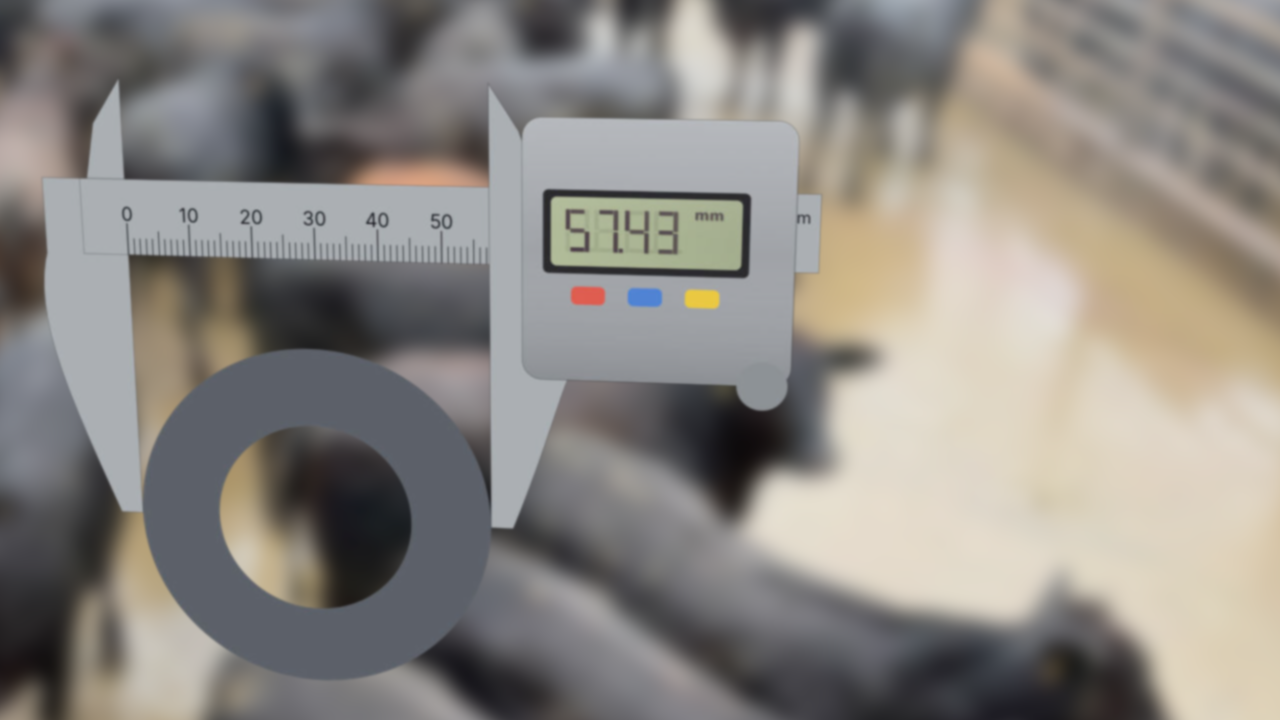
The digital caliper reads 57.43 mm
